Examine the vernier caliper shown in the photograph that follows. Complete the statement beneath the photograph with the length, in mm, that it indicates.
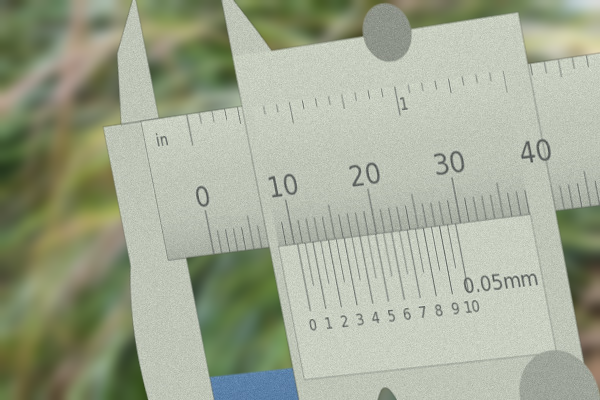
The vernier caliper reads 10.4 mm
